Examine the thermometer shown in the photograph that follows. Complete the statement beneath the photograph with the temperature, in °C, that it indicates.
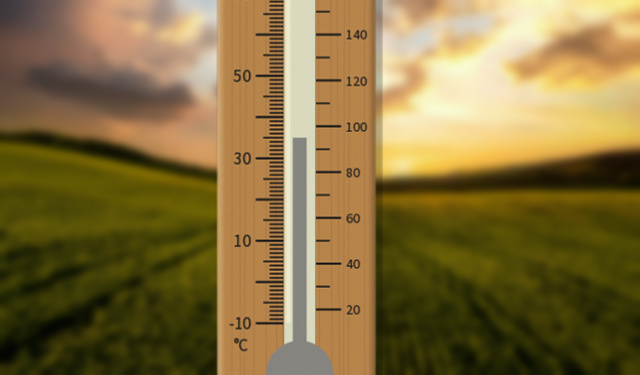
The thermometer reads 35 °C
